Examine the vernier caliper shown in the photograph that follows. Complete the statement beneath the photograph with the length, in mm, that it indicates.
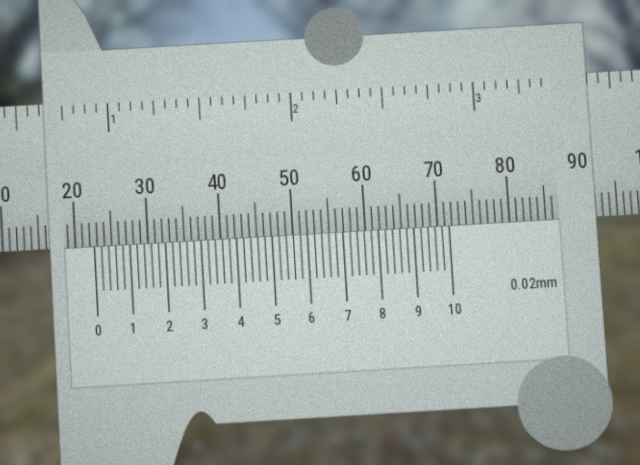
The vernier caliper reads 22.6 mm
